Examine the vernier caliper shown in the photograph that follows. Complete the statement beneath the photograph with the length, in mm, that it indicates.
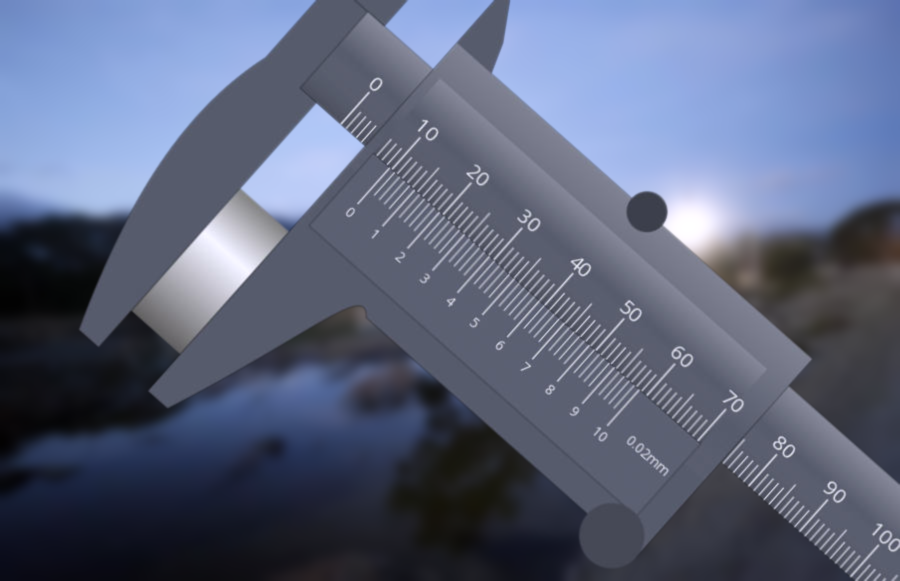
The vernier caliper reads 9.6 mm
